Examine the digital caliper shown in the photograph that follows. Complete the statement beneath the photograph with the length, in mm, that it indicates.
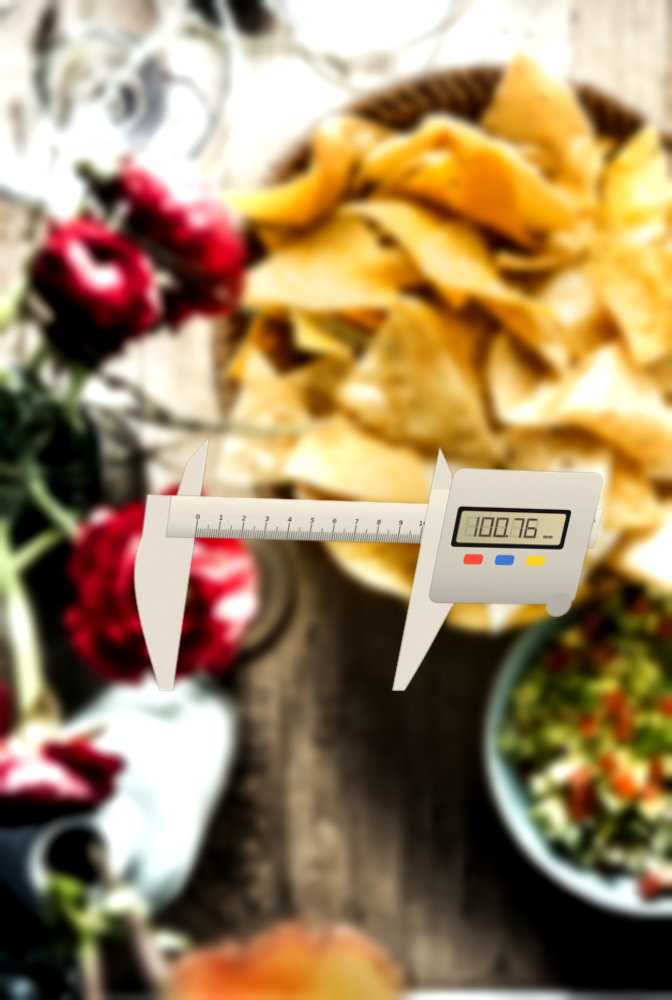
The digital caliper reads 100.76 mm
